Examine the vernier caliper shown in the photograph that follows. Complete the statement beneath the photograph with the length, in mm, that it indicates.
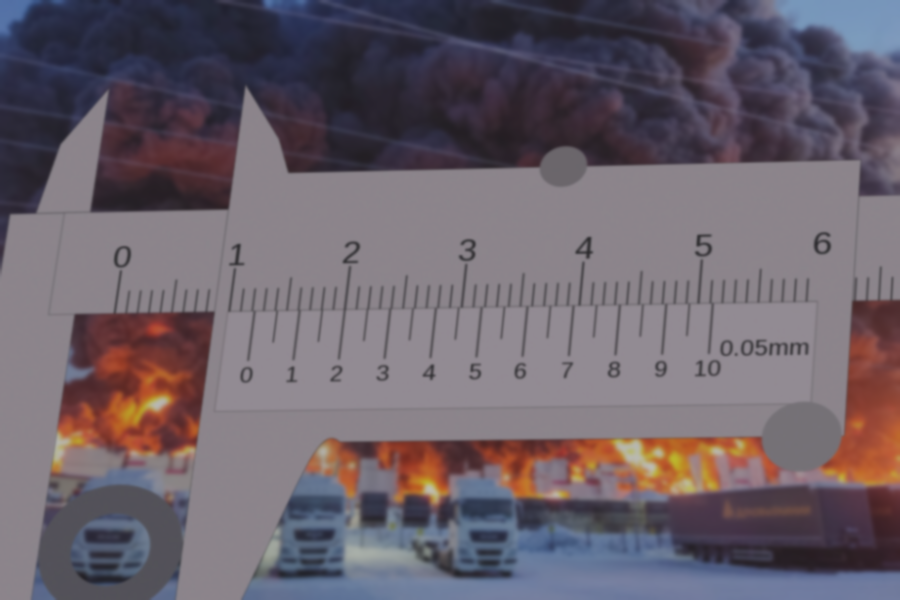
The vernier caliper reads 12.2 mm
